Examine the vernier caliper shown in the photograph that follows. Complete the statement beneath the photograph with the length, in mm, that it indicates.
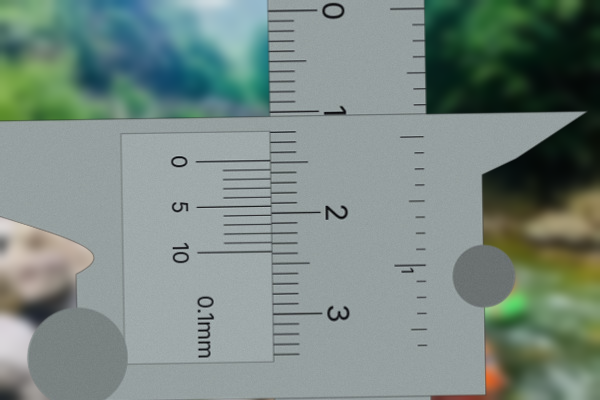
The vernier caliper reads 14.8 mm
